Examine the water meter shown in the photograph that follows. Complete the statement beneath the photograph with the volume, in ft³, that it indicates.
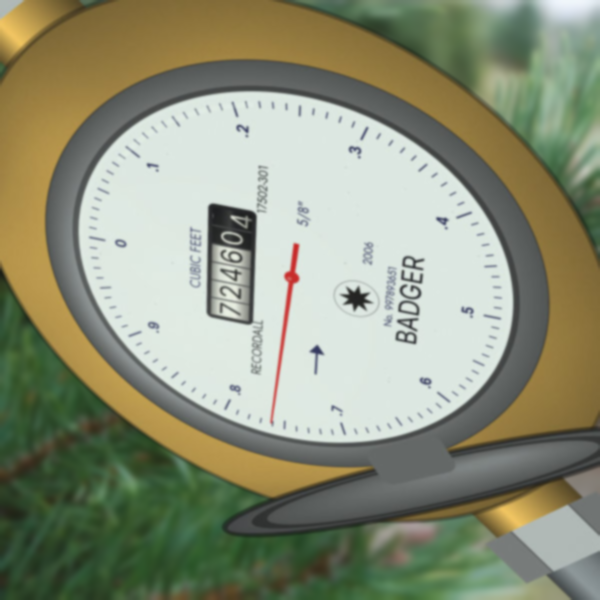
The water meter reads 724603.76 ft³
